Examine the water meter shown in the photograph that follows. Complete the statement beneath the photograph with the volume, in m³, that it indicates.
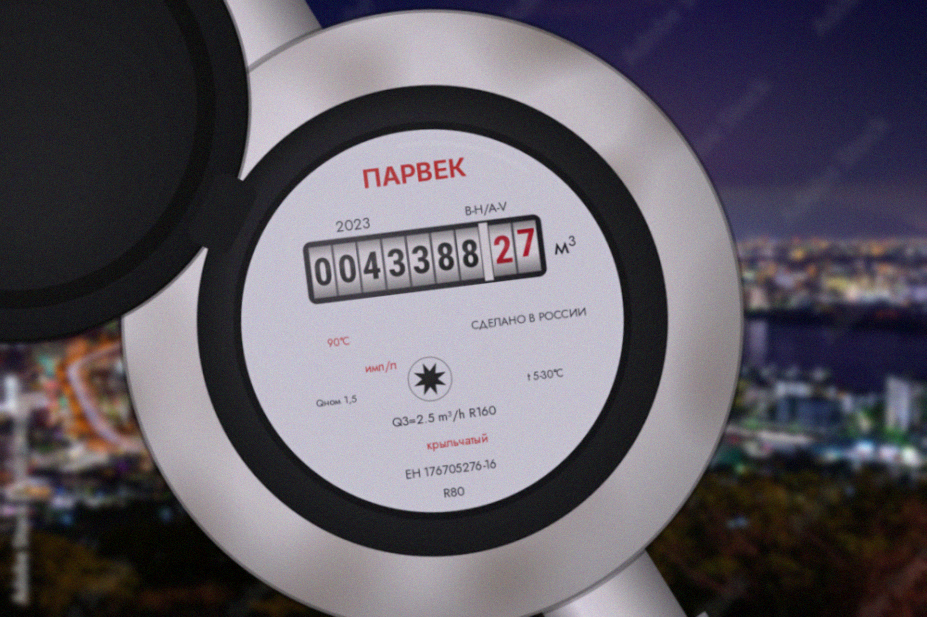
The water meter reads 43388.27 m³
